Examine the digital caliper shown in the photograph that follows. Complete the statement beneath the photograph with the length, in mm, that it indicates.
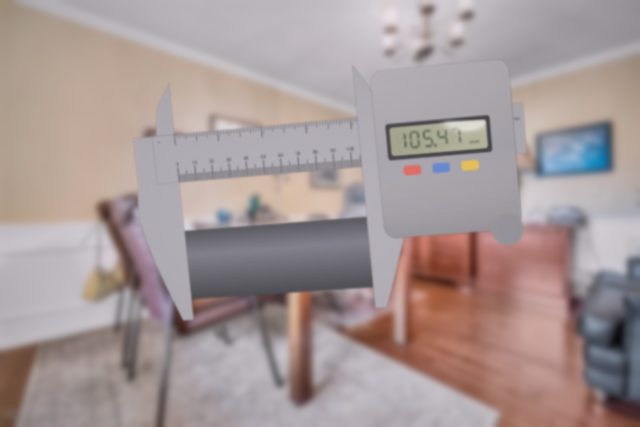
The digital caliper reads 105.47 mm
